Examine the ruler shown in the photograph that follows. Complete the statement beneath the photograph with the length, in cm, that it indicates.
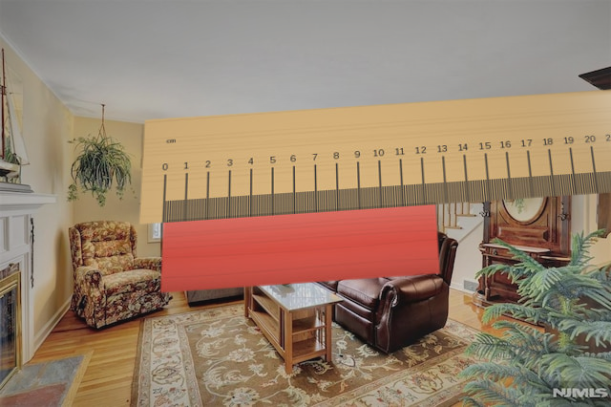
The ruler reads 12.5 cm
